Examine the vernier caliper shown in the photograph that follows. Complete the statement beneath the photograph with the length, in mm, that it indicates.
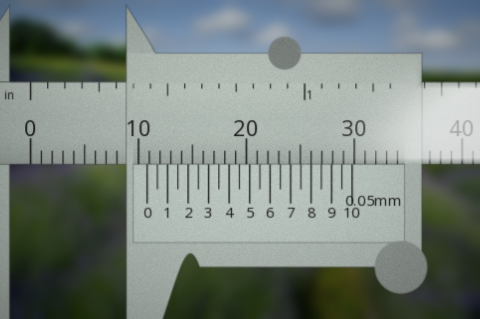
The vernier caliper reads 10.8 mm
